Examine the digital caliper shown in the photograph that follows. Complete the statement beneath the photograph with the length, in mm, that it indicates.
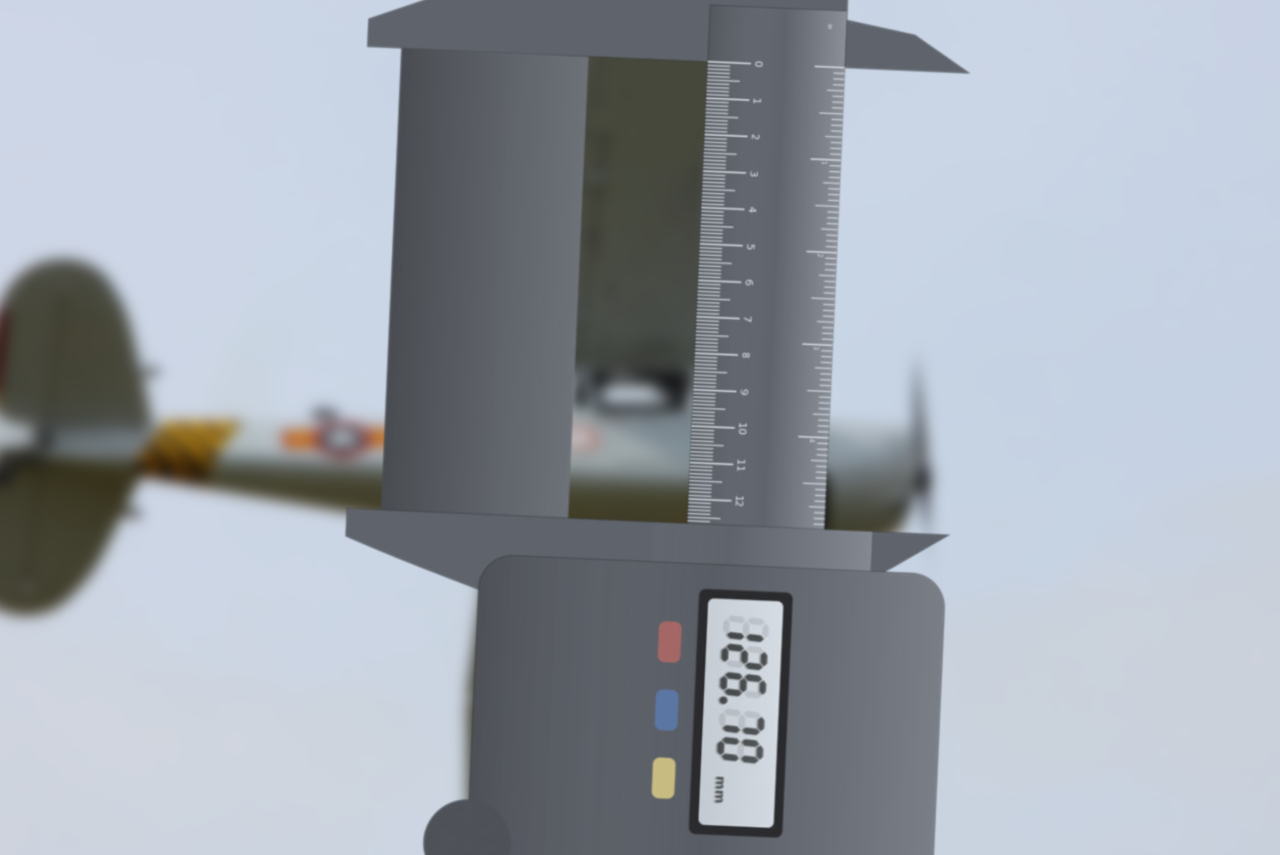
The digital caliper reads 126.70 mm
